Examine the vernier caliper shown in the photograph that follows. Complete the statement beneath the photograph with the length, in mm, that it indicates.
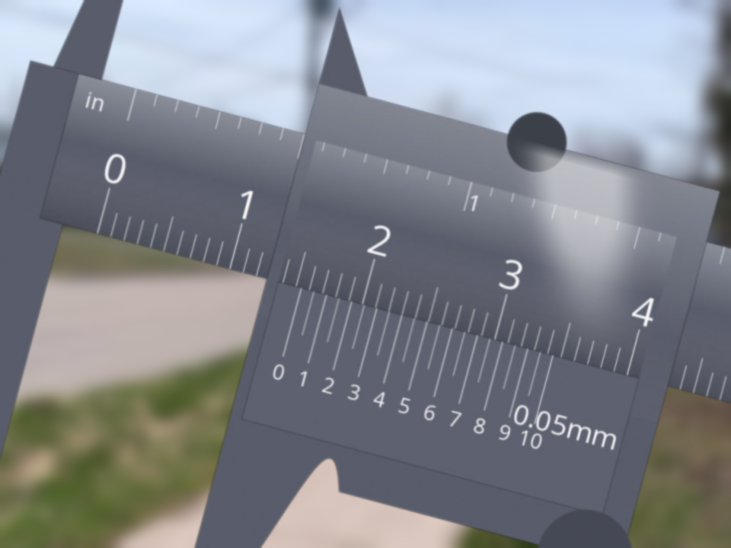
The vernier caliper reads 15.4 mm
